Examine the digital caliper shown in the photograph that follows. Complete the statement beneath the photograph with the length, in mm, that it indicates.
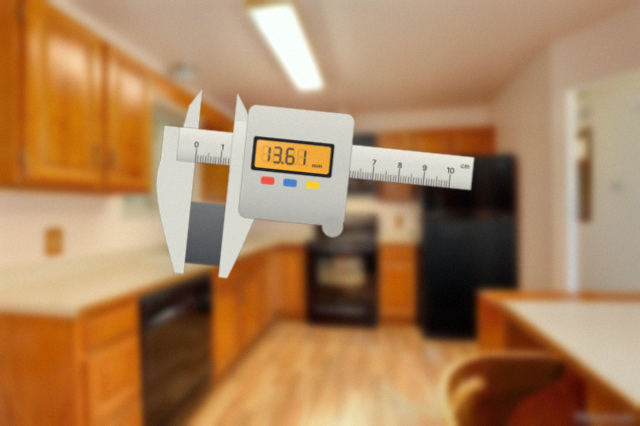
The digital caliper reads 13.61 mm
